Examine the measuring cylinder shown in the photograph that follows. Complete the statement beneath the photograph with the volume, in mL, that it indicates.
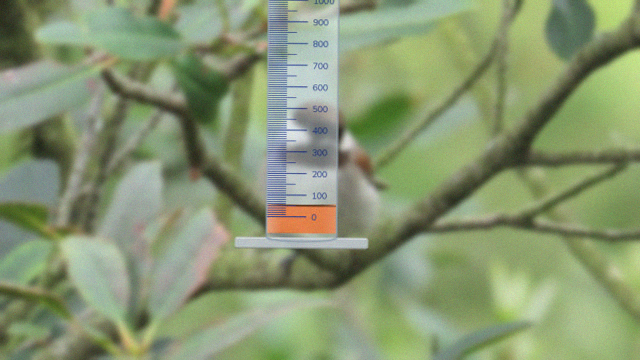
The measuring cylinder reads 50 mL
